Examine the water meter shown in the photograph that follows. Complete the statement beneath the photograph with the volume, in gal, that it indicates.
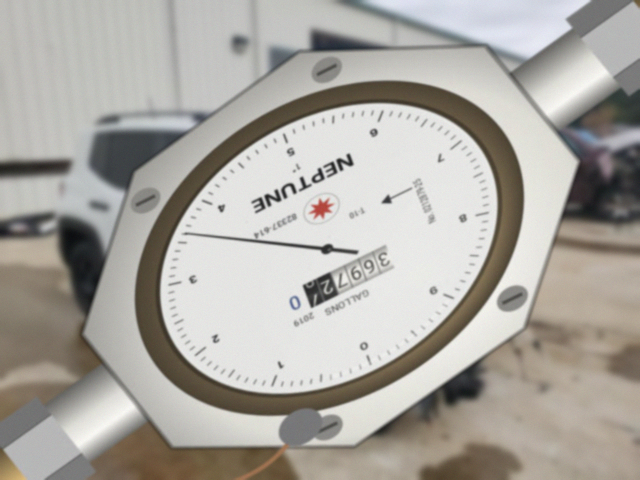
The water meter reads 3697273.6 gal
